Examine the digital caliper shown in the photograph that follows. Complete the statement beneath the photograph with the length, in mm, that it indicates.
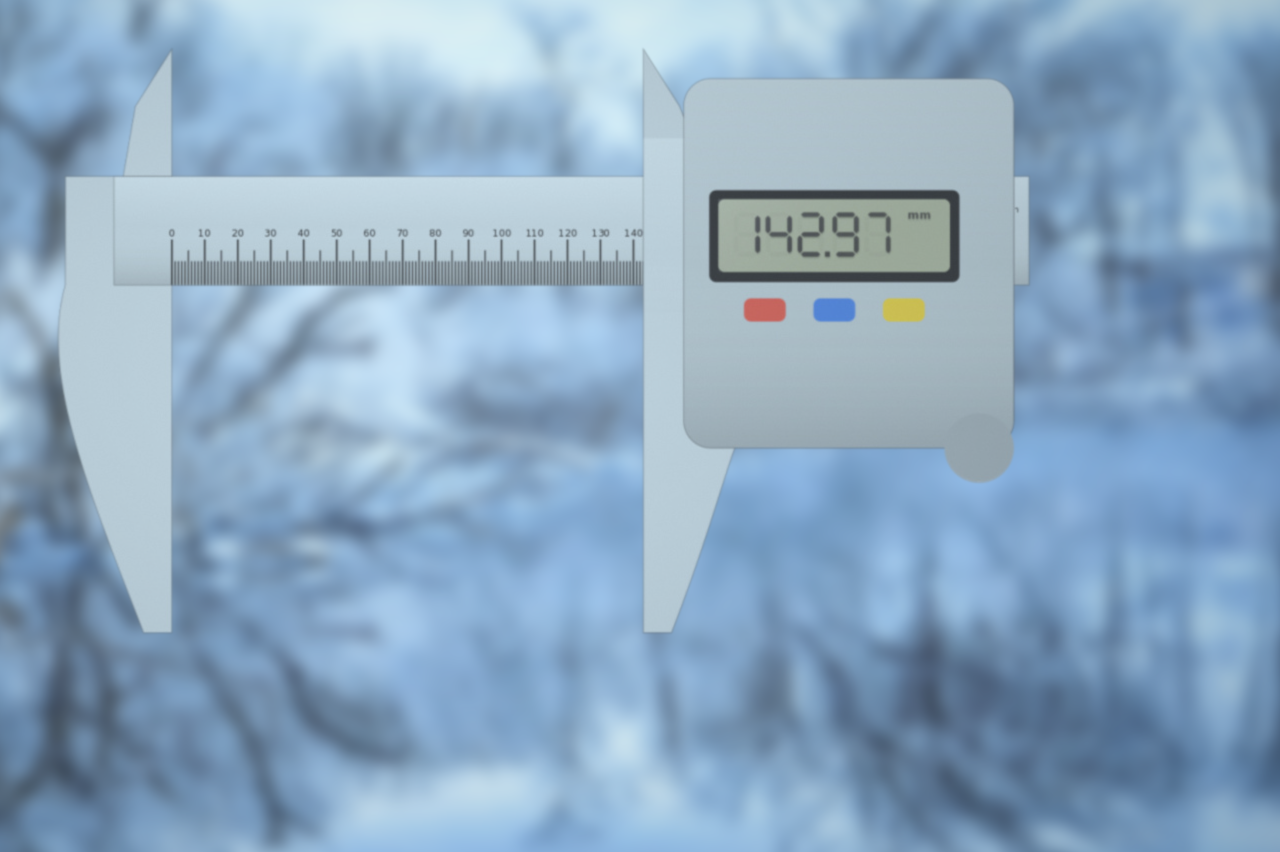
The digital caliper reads 142.97 mm
